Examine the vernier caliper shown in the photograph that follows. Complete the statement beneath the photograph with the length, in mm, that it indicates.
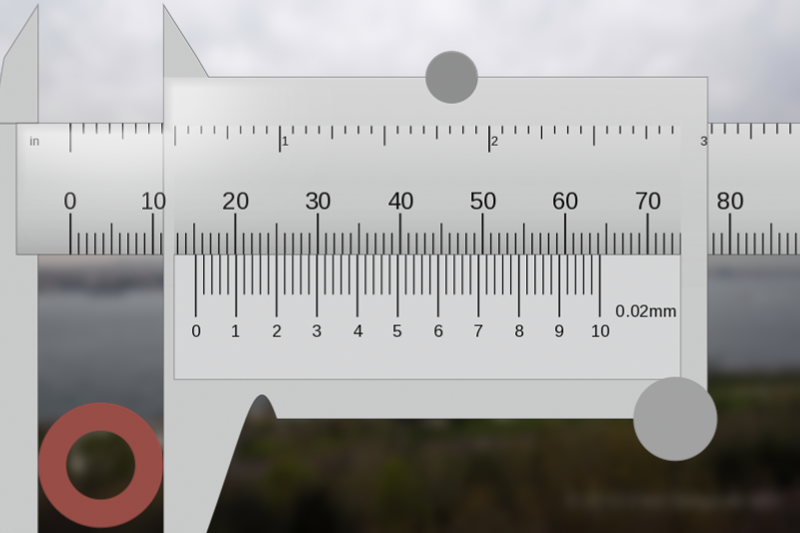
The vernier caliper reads 15.2 mm
